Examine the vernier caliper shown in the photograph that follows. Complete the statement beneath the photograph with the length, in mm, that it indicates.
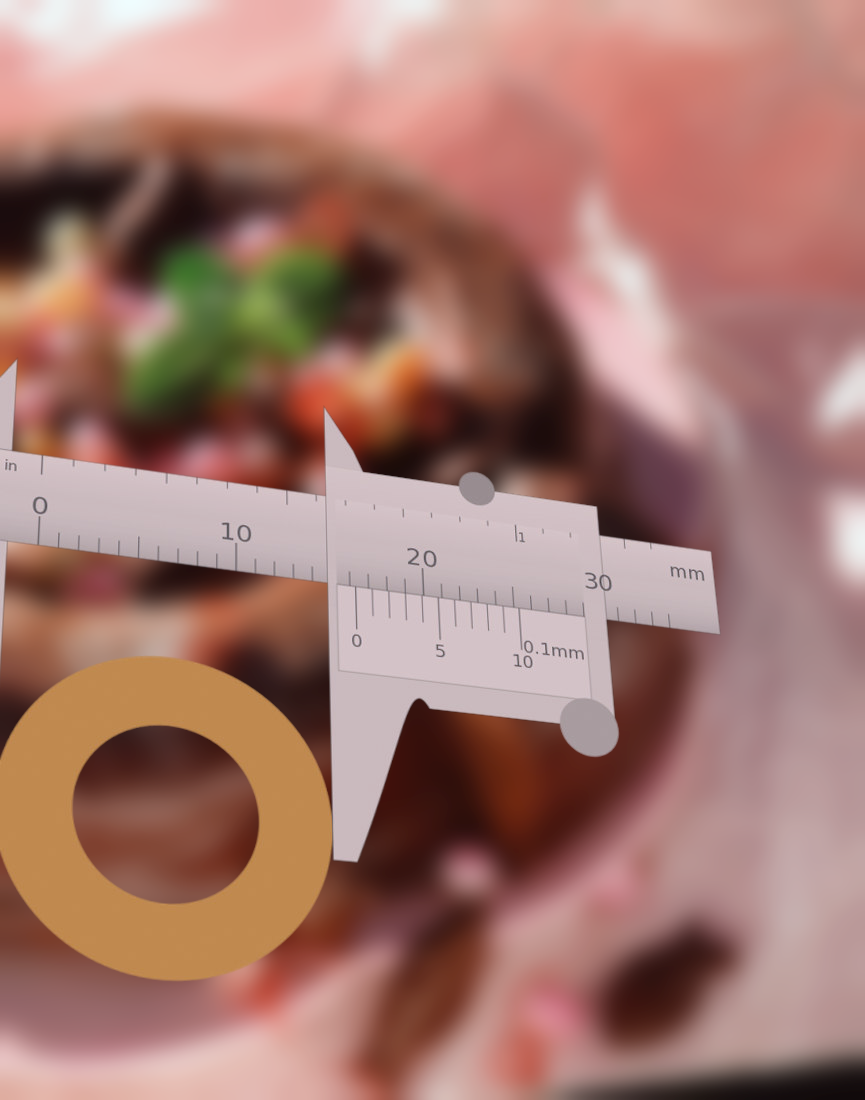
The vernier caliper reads 16.3 mm
